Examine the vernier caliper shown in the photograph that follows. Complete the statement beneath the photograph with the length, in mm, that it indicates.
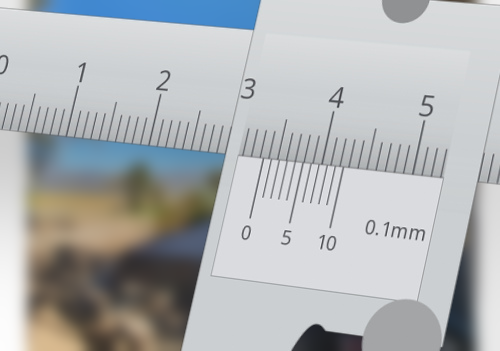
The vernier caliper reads 33.4 mm
